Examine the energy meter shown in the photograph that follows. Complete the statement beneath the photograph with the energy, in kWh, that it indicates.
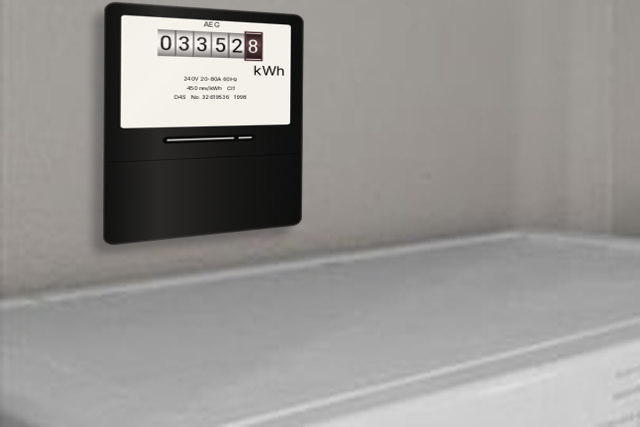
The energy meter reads 3352.8 kWh
